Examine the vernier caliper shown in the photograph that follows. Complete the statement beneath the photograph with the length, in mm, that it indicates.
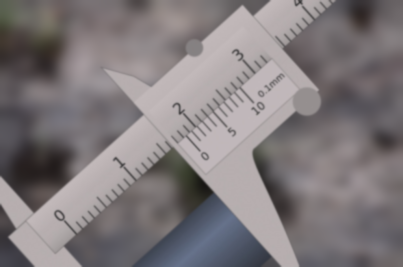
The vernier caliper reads 18.4 mm
